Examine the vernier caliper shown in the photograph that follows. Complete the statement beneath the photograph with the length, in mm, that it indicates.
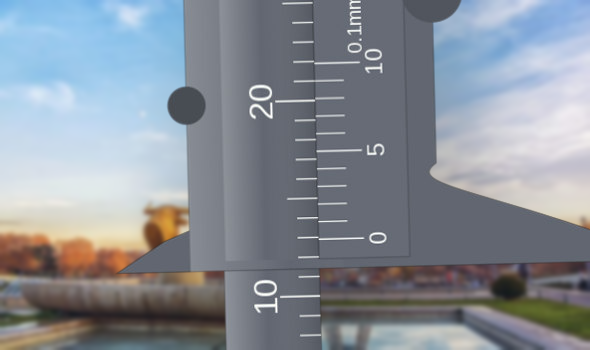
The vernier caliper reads 12.9 mm
